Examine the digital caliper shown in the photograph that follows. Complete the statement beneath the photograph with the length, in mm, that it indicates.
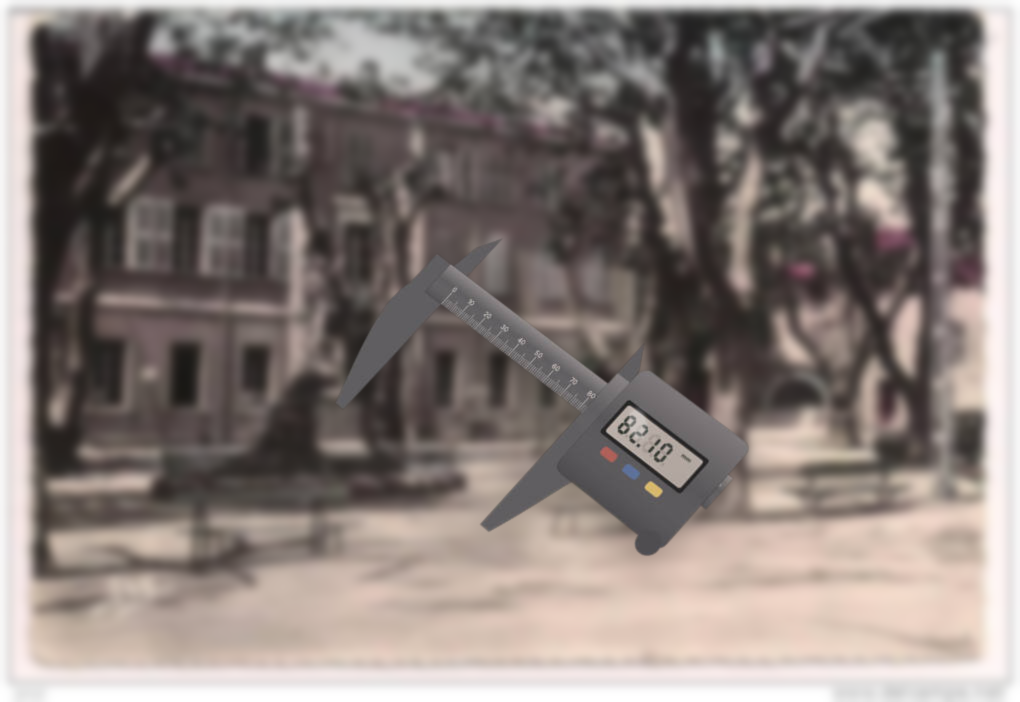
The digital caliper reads 82.10 mm
